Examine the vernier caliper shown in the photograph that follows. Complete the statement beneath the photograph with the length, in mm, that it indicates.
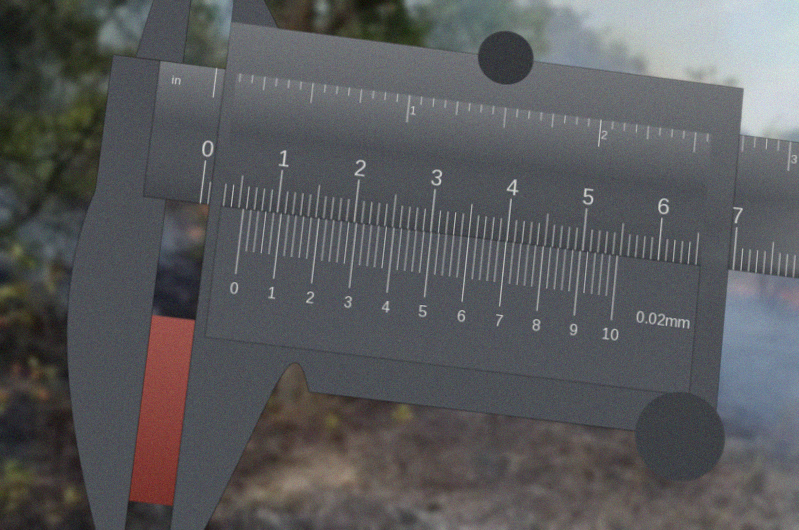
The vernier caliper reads 5.6 mm
